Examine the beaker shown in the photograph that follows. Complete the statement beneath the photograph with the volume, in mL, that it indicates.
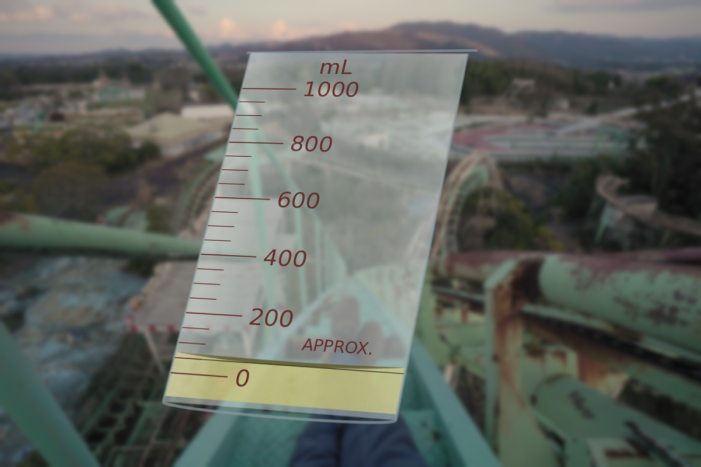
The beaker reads 50 mL
